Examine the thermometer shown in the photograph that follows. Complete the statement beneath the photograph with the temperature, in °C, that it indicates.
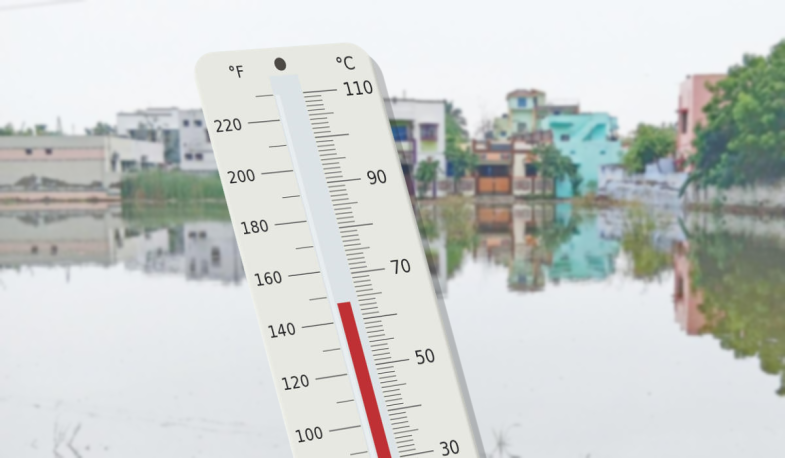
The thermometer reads 64 °C
